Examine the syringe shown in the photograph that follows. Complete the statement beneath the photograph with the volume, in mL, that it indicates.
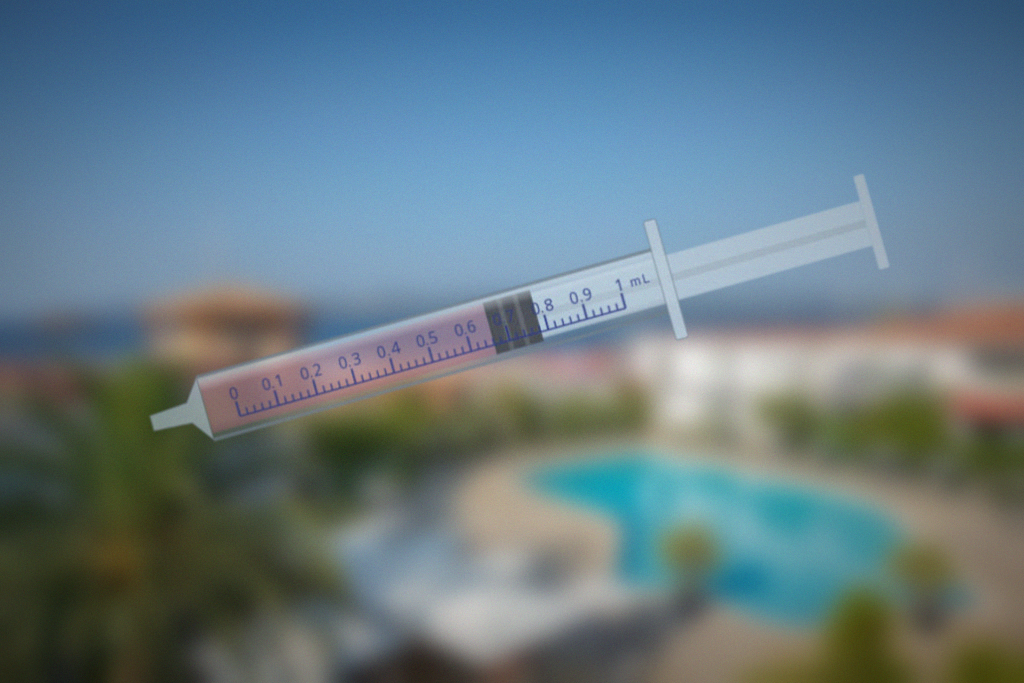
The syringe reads 0.66 mL
